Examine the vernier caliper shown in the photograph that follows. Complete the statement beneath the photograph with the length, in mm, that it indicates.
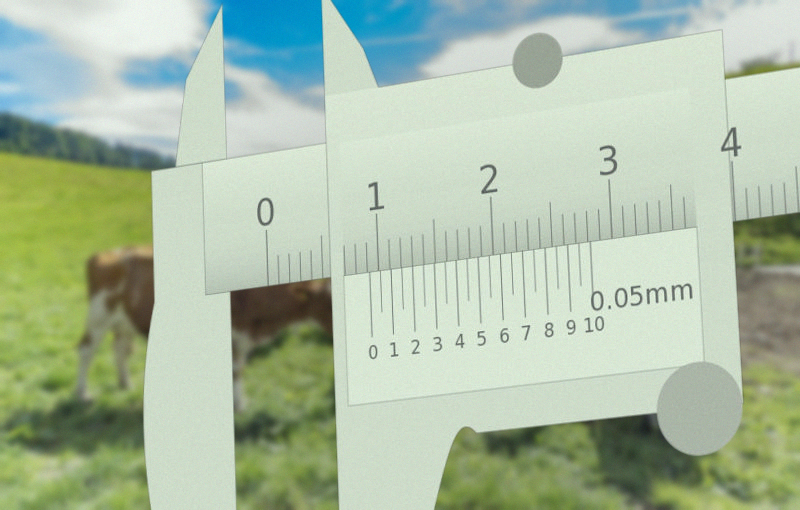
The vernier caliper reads 9.2 mm
